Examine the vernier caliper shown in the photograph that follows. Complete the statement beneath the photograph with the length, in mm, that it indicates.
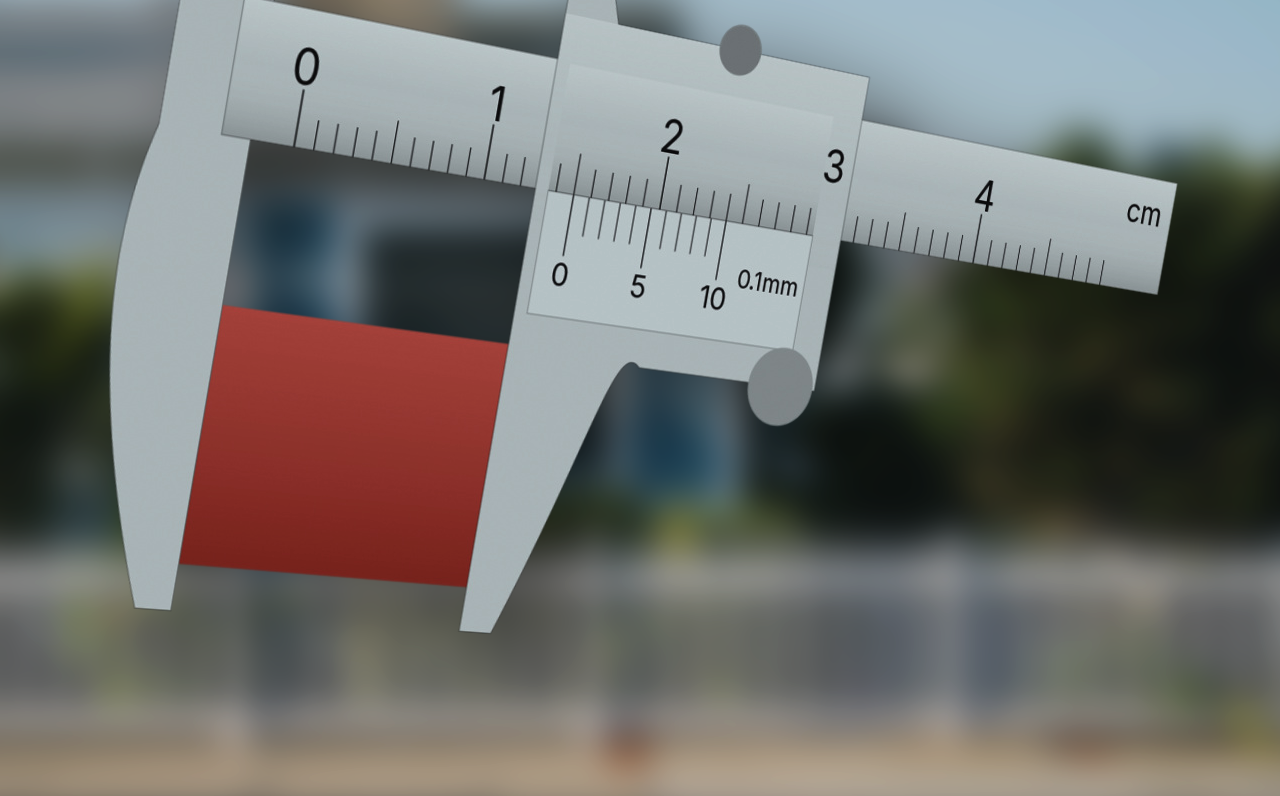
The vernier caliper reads 15.0 mm
